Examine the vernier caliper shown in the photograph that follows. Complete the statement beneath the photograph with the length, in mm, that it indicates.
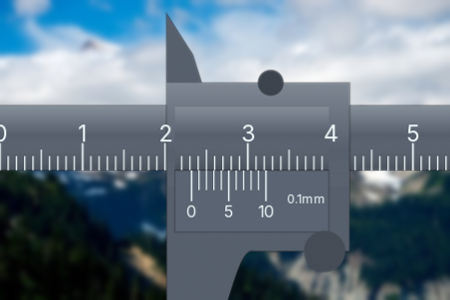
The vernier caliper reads 23.2 mm
